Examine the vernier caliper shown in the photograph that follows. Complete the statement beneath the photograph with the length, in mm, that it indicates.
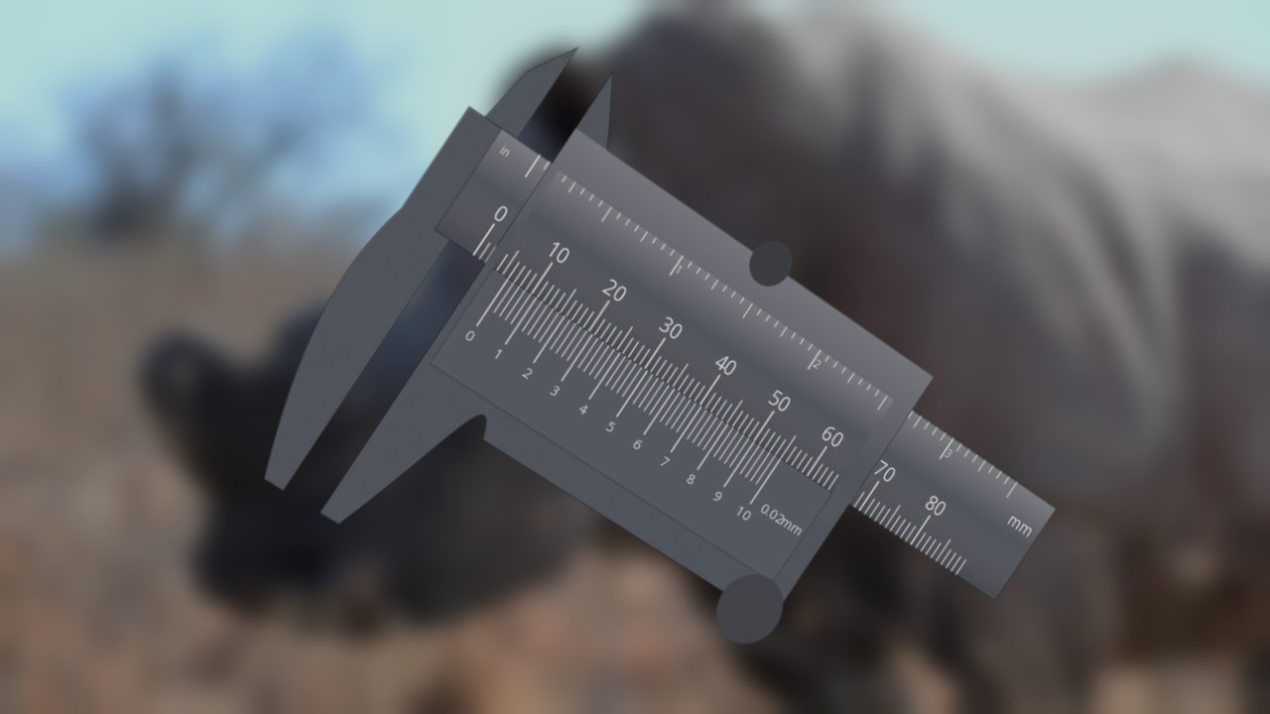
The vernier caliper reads 6.0 mm
